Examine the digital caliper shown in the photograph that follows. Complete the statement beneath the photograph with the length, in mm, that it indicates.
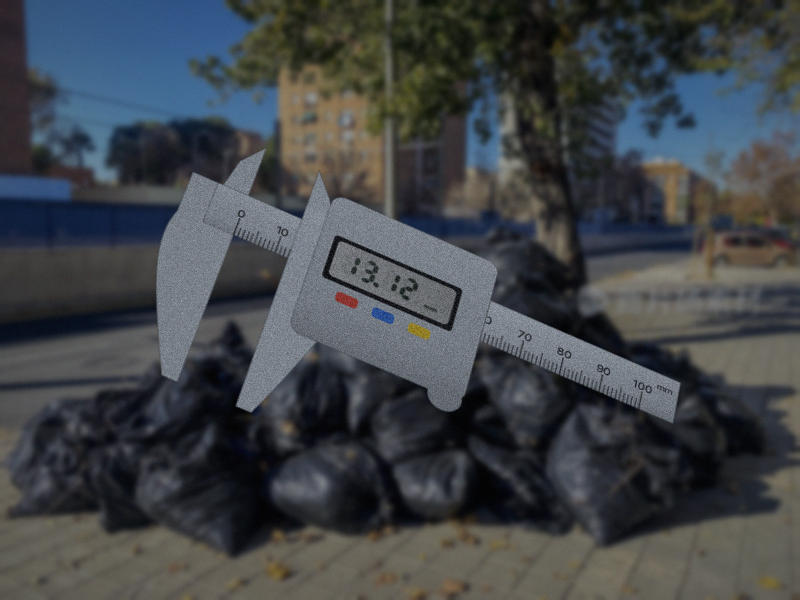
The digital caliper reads 13.12 mm
